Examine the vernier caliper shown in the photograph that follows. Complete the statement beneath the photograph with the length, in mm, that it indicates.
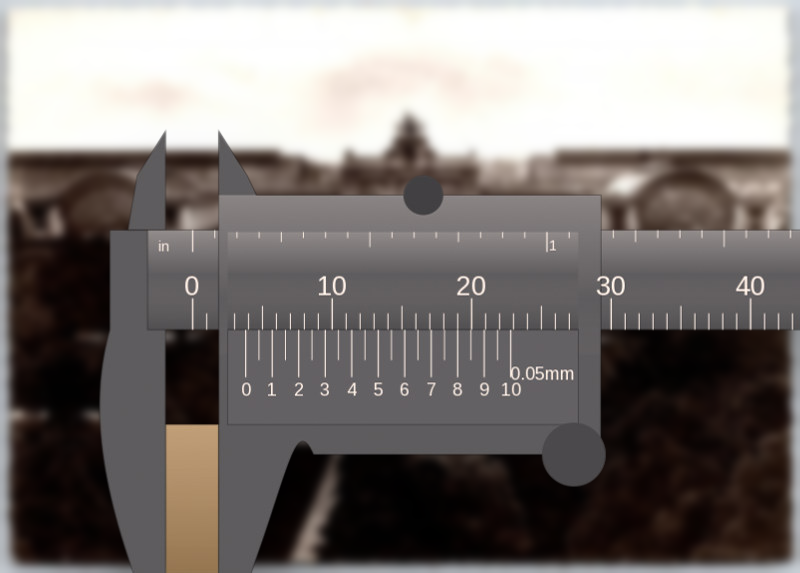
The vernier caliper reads 3.8 mm
